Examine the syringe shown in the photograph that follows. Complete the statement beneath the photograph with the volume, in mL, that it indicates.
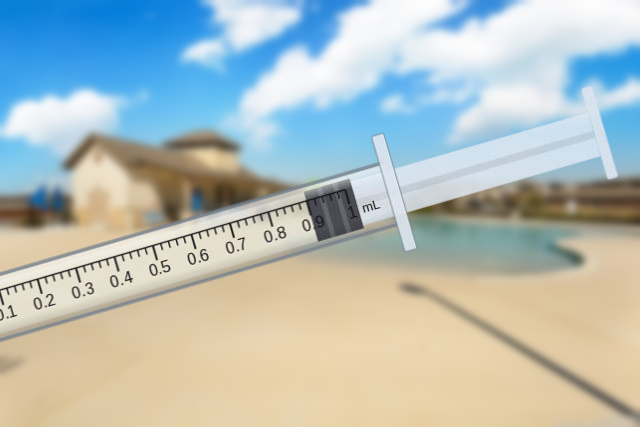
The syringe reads 0.9 mL
